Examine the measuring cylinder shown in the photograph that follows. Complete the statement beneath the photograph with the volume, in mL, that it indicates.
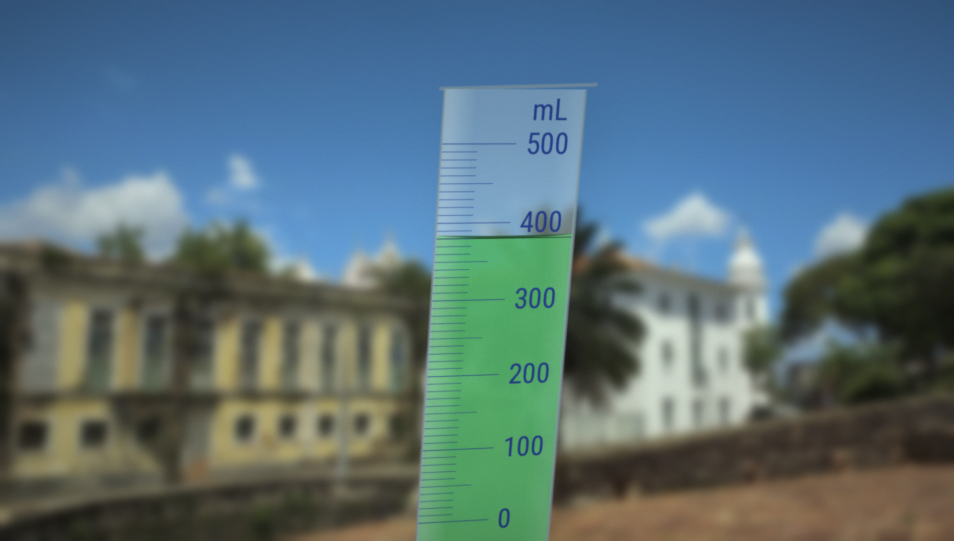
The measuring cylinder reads 380 mL
